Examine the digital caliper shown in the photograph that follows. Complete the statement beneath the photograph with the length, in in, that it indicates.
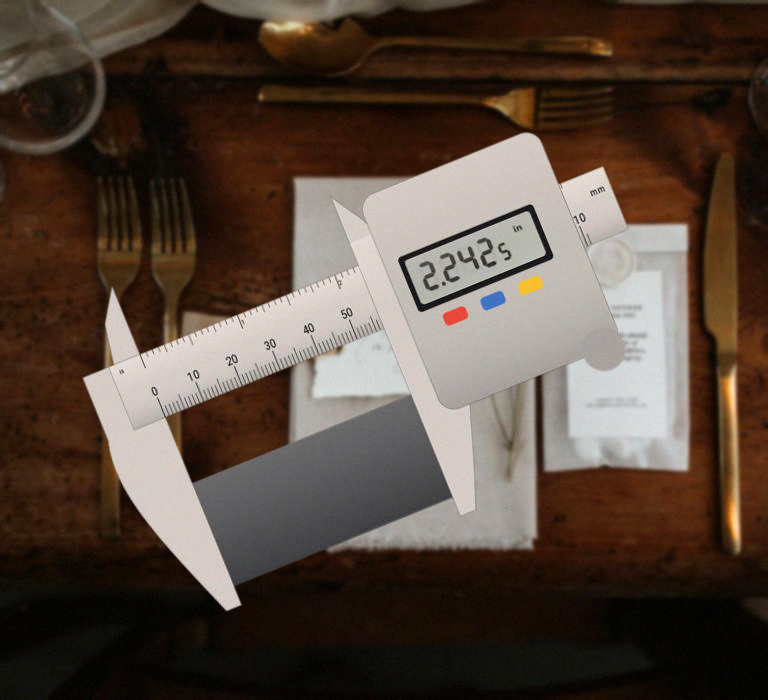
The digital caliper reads 2.2425 in
